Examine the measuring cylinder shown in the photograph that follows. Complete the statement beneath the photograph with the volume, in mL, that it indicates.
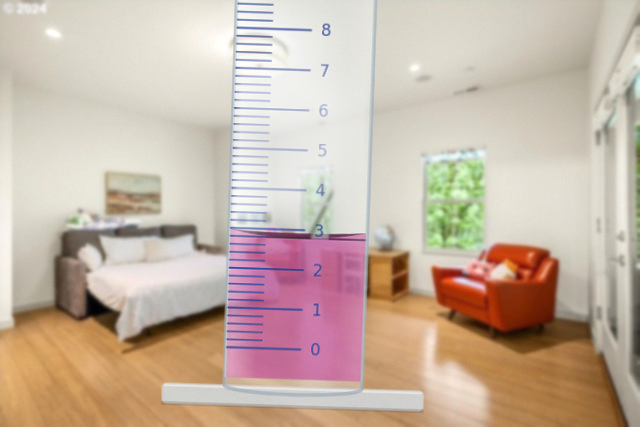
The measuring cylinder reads 2.8 mL
